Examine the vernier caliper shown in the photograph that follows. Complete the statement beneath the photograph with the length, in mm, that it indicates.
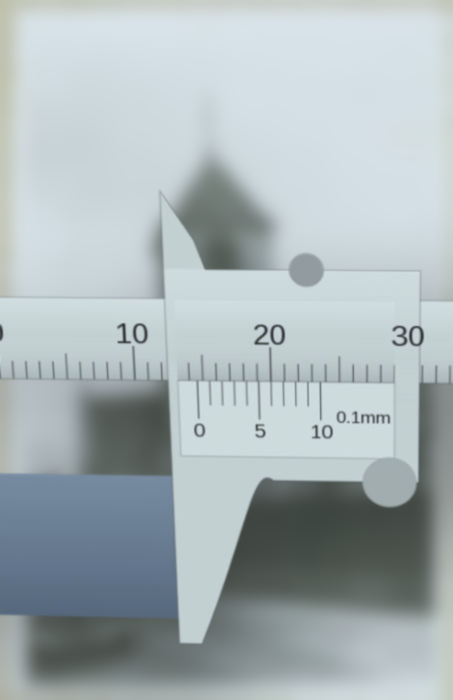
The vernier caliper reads 14.6 mm
